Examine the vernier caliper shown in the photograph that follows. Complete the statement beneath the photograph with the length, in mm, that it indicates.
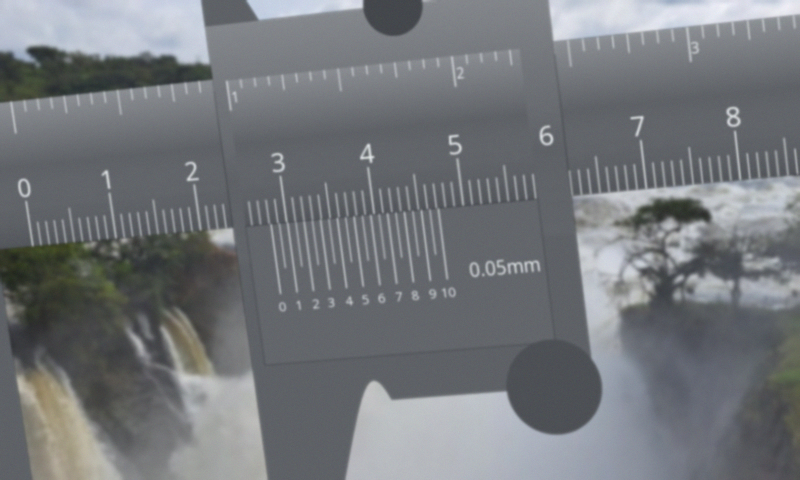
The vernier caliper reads 28.2 mm
